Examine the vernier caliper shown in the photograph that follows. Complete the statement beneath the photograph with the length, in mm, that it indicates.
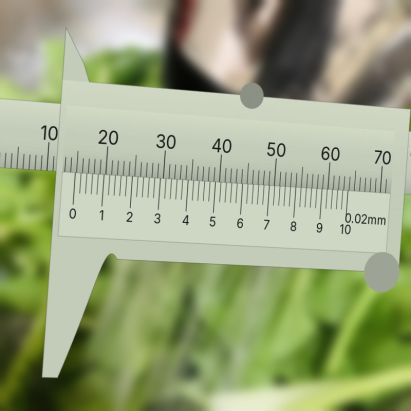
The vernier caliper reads 14.8 mm
